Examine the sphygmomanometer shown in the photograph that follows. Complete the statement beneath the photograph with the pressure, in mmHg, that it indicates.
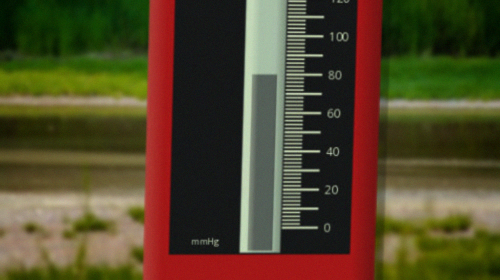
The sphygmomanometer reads 80 mmHg
